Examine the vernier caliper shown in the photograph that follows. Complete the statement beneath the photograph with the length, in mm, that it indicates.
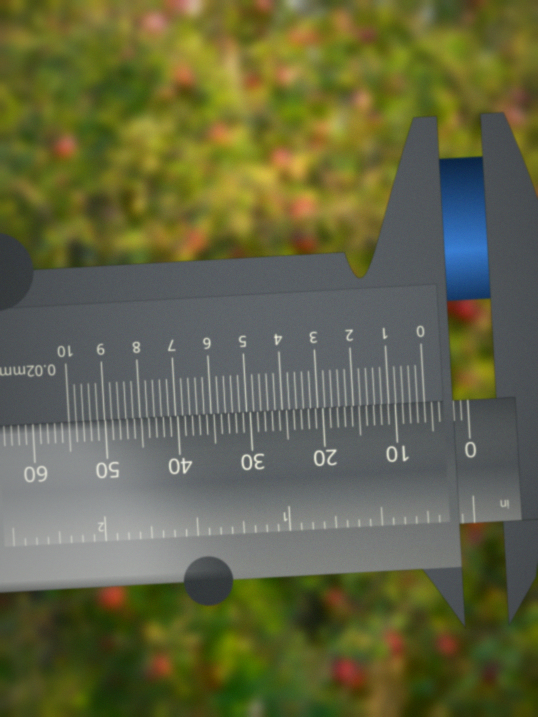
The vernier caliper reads 6.0 mm
